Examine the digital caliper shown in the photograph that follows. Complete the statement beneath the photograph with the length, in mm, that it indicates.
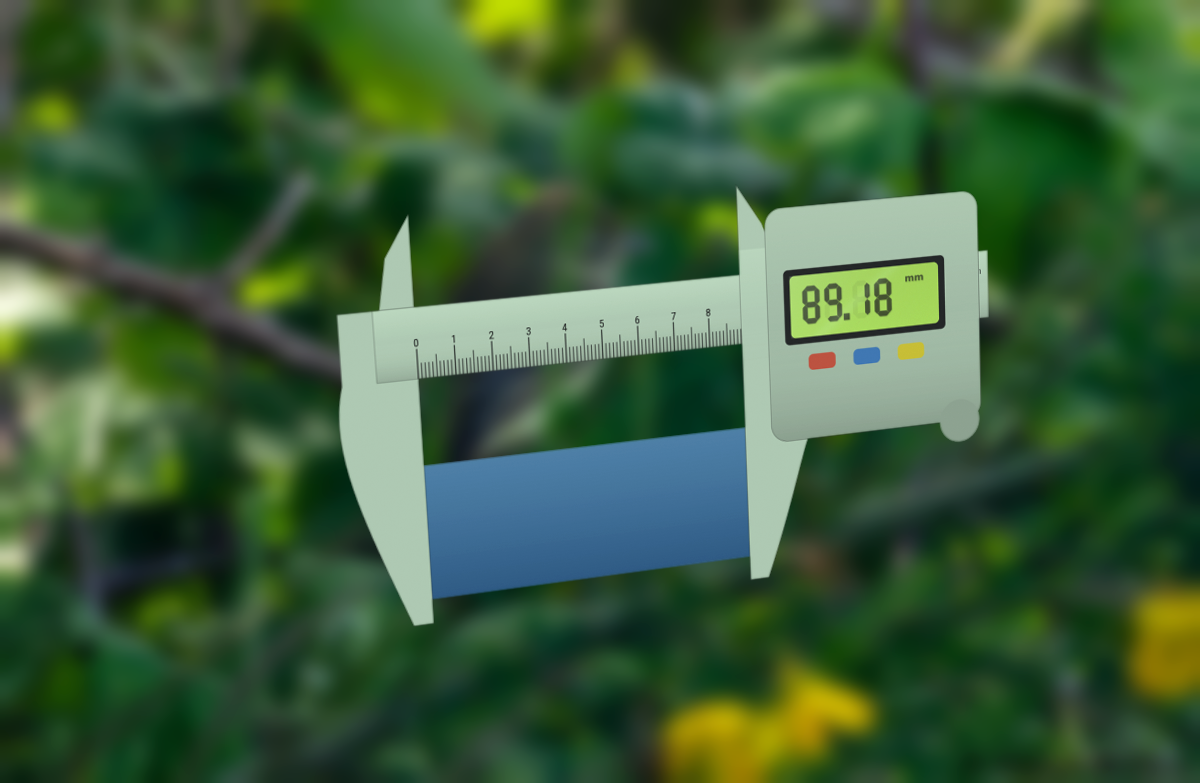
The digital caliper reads 89.18 mm
